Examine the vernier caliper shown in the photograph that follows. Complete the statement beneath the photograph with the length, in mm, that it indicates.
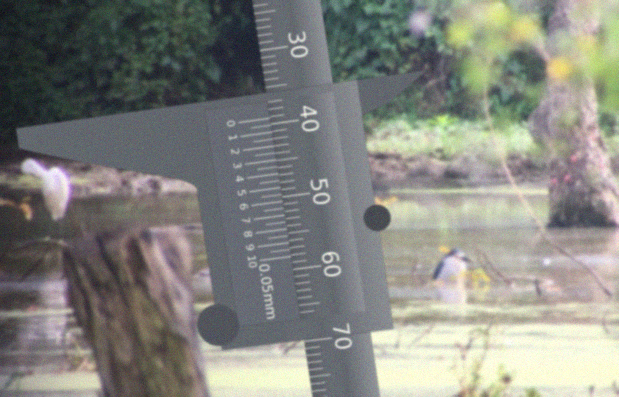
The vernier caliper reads 39.2 mm
